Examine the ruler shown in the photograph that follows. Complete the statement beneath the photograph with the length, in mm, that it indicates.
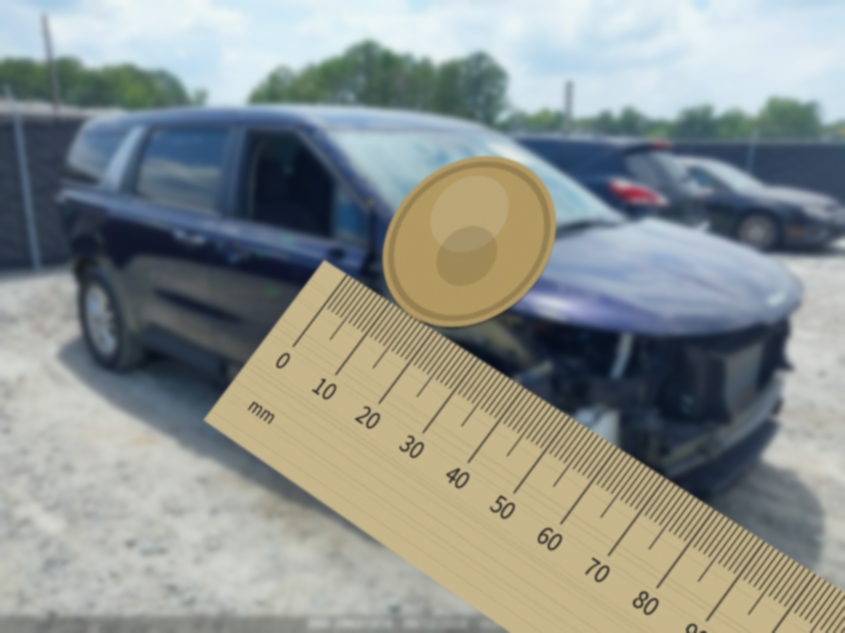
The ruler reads 30 mm
